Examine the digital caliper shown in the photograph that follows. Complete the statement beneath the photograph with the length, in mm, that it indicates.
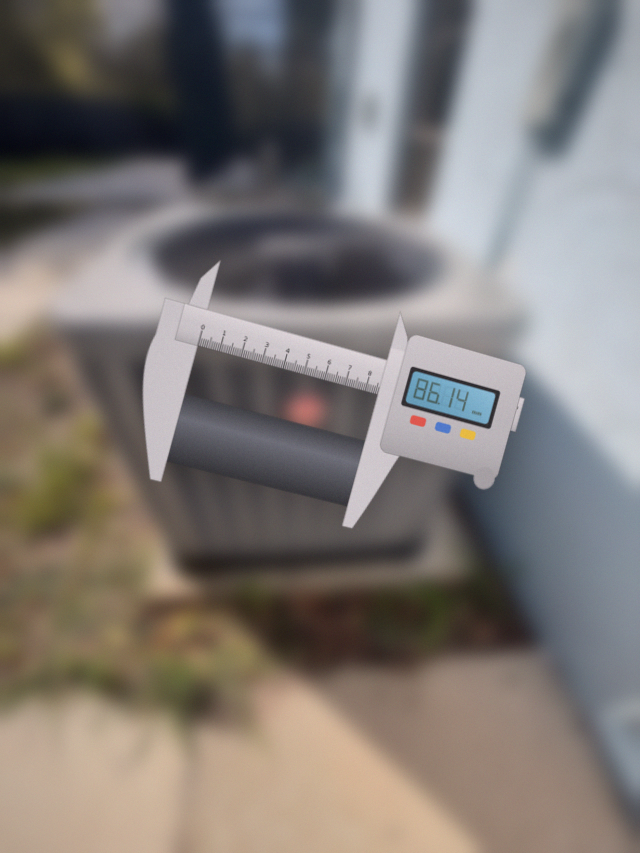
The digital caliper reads 86.14 mm
